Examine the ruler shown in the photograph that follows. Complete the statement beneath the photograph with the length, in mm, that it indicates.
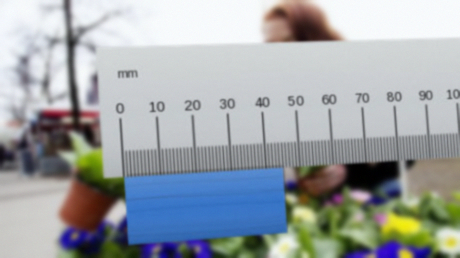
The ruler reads 45 mm
